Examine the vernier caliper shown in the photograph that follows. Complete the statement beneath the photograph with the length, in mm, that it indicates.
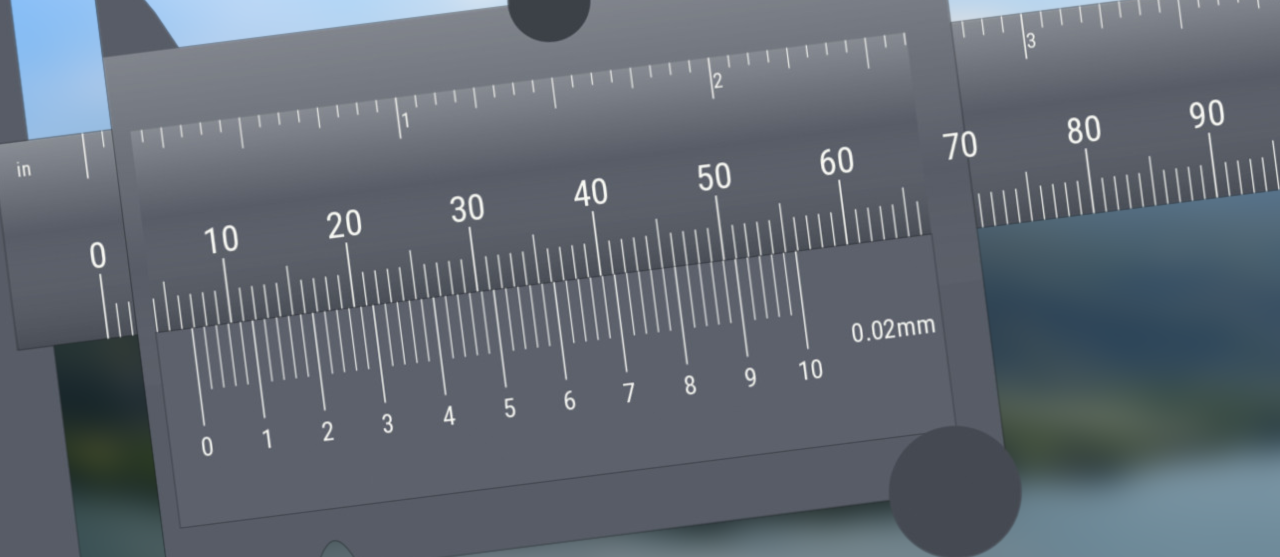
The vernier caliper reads 6.8 mm
